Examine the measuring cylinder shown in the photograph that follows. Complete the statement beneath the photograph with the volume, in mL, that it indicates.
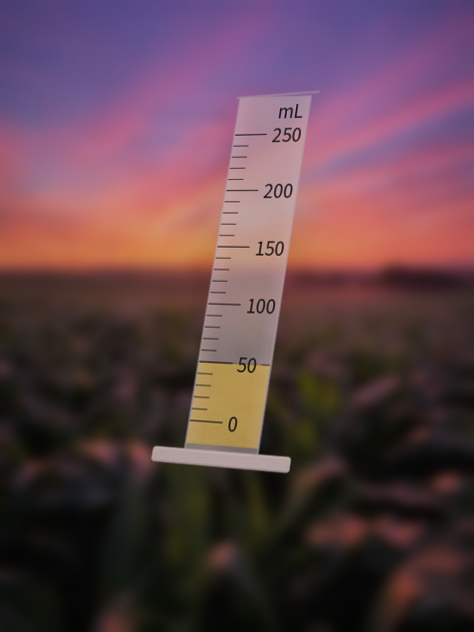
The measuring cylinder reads 50 mL
